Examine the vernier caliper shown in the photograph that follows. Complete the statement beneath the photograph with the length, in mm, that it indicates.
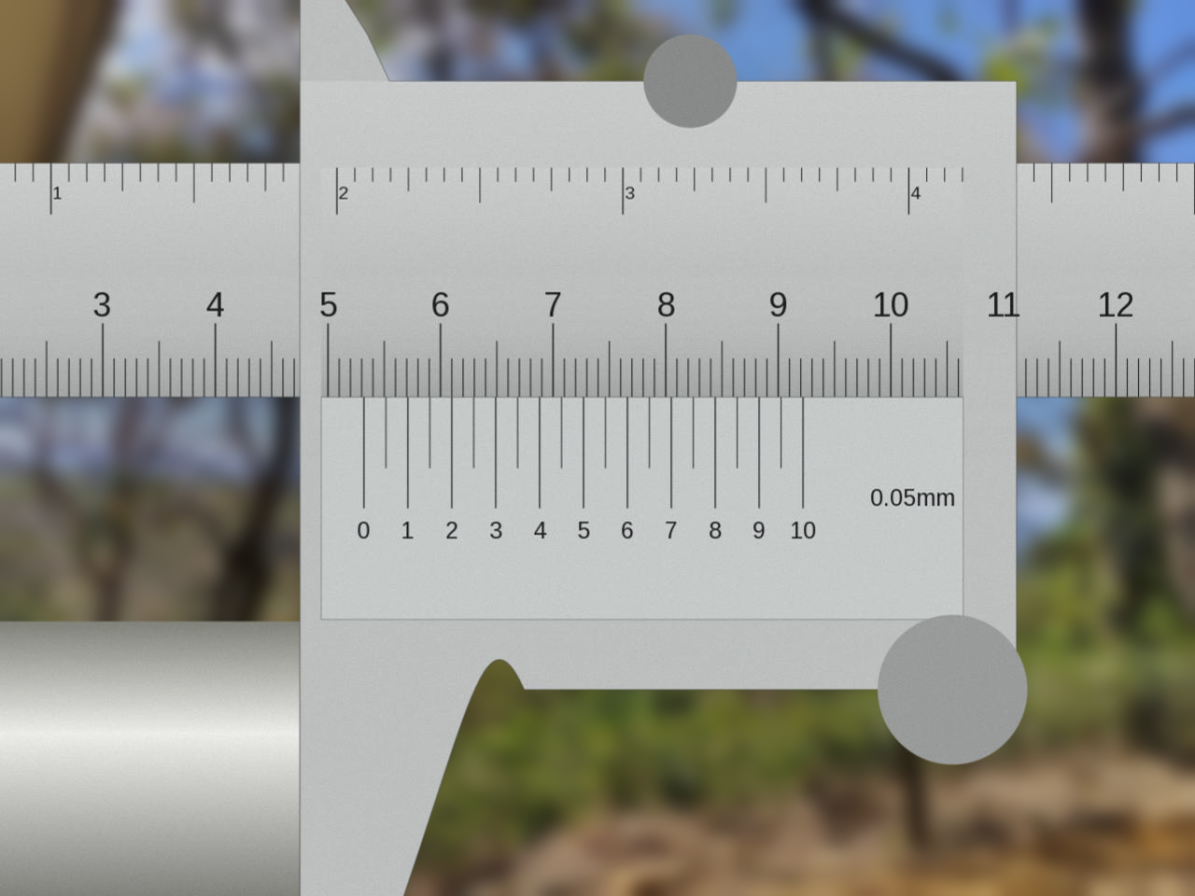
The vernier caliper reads 53.2 mm
